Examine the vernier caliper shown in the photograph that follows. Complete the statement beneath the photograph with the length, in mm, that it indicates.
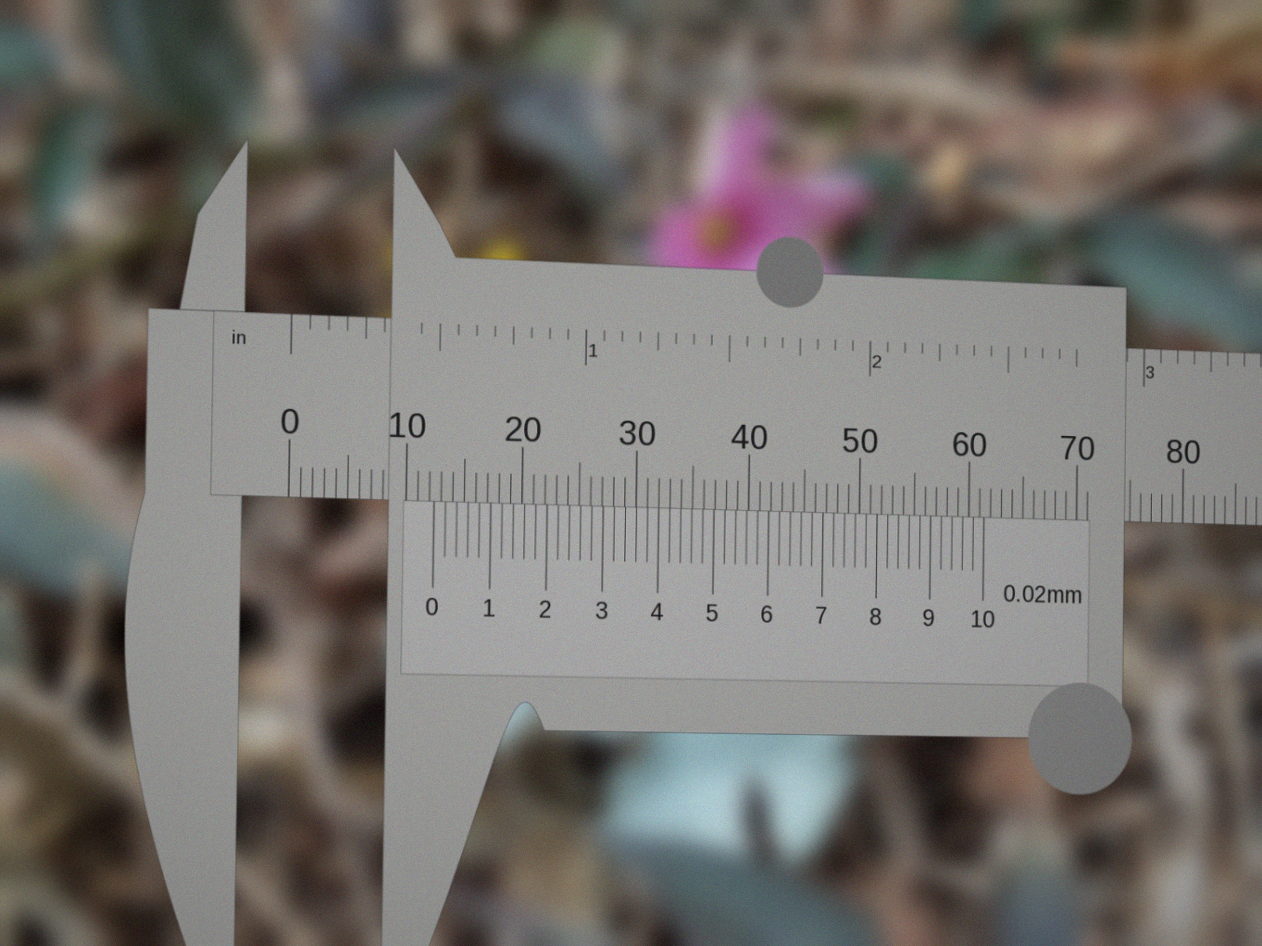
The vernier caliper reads 12.4 mm
